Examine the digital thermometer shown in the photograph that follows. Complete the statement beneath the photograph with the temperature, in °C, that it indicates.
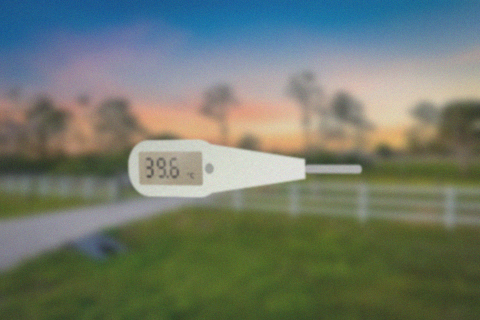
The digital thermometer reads 39.6 °C
